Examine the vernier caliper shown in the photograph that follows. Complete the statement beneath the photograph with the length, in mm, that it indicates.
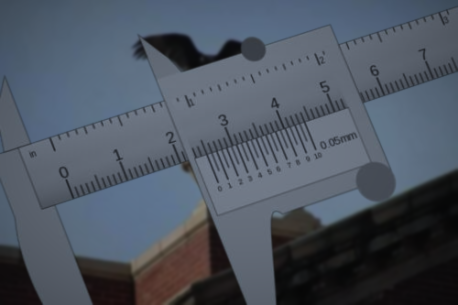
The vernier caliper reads 25.0 mm
